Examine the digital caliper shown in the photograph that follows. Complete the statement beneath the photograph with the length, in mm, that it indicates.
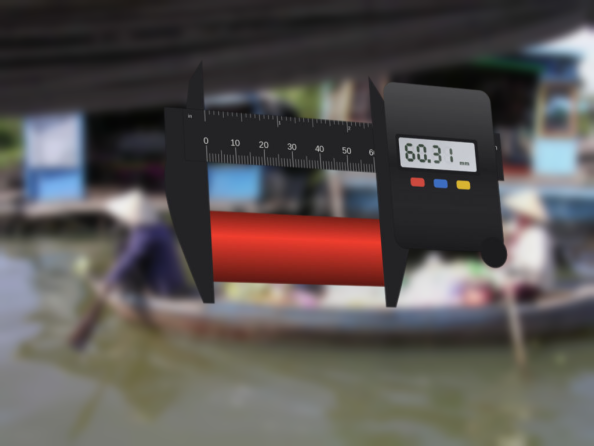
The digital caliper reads 60.31 mm
